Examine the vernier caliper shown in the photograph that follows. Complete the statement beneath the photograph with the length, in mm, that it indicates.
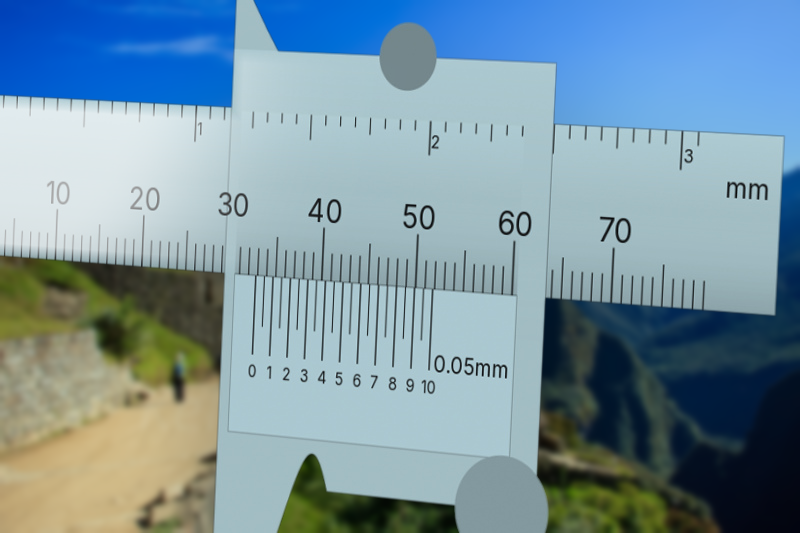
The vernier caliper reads 32.8 mm
